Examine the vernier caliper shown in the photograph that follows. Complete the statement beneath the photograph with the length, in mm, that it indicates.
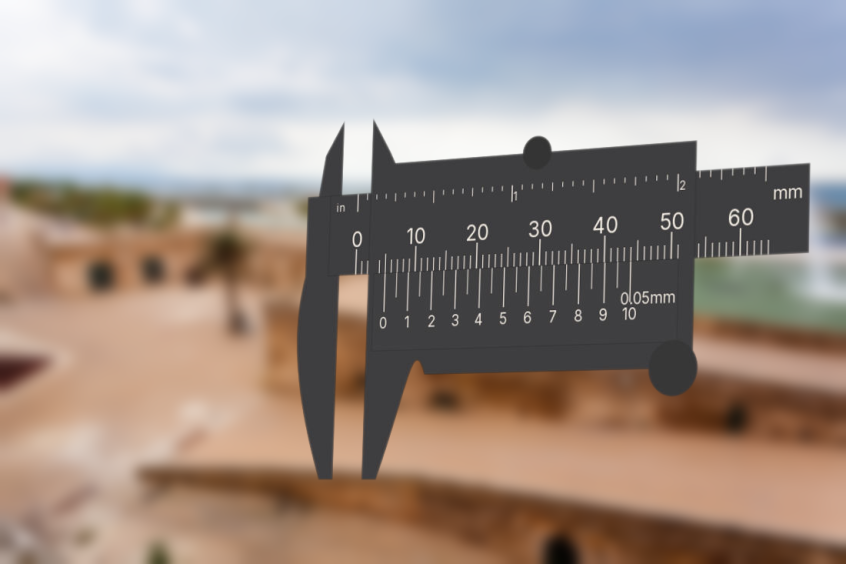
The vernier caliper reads 5.0 mm
